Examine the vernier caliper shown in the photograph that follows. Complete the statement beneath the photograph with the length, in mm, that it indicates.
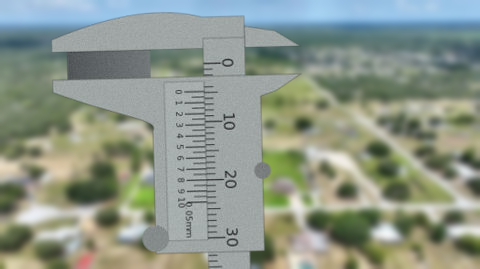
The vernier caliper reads 4.8 mm
